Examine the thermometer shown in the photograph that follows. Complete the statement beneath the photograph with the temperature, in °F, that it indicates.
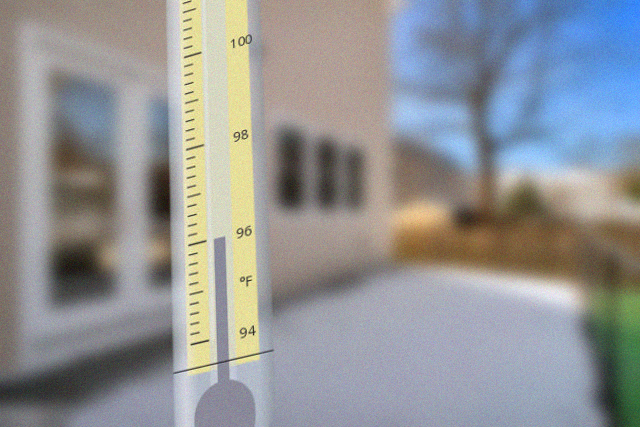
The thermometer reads 96 °F
